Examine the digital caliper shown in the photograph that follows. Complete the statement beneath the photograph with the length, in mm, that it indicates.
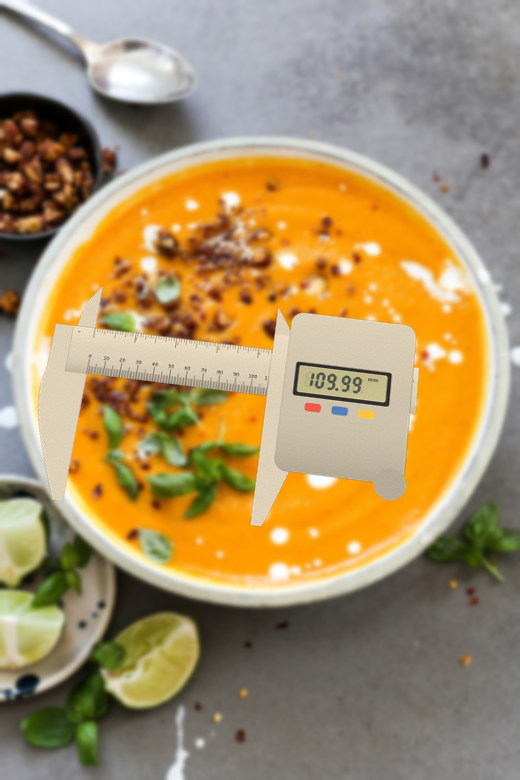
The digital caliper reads 109.99 mm
